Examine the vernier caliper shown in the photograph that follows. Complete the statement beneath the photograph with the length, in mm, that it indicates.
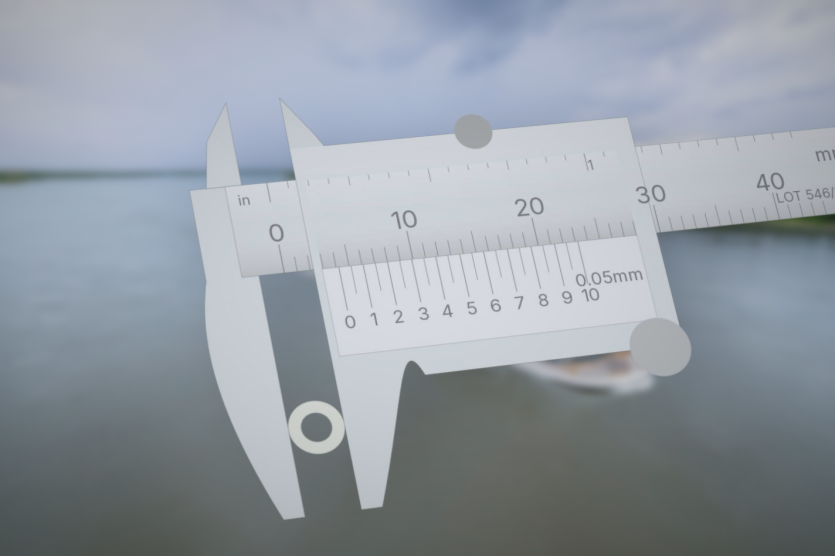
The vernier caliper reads 4.2 mm
